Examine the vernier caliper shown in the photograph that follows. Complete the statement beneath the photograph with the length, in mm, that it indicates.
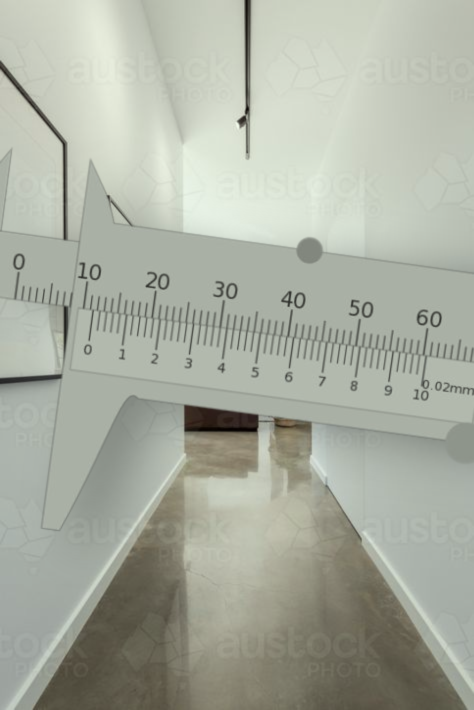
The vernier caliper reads 11.4 mm
